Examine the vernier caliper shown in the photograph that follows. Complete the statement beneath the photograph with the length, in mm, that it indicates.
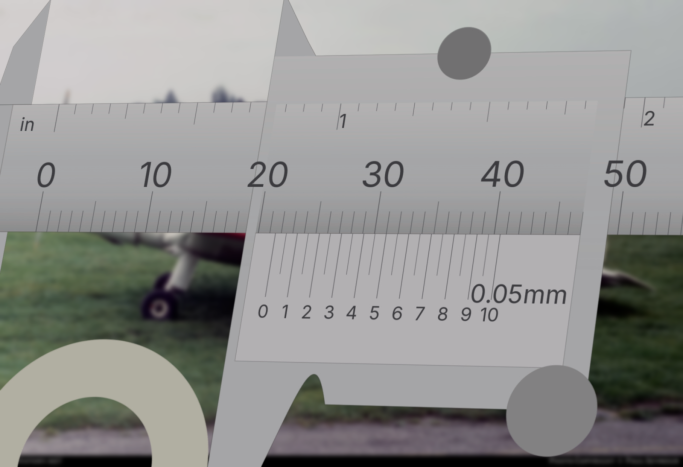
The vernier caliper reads 21.5 mm
